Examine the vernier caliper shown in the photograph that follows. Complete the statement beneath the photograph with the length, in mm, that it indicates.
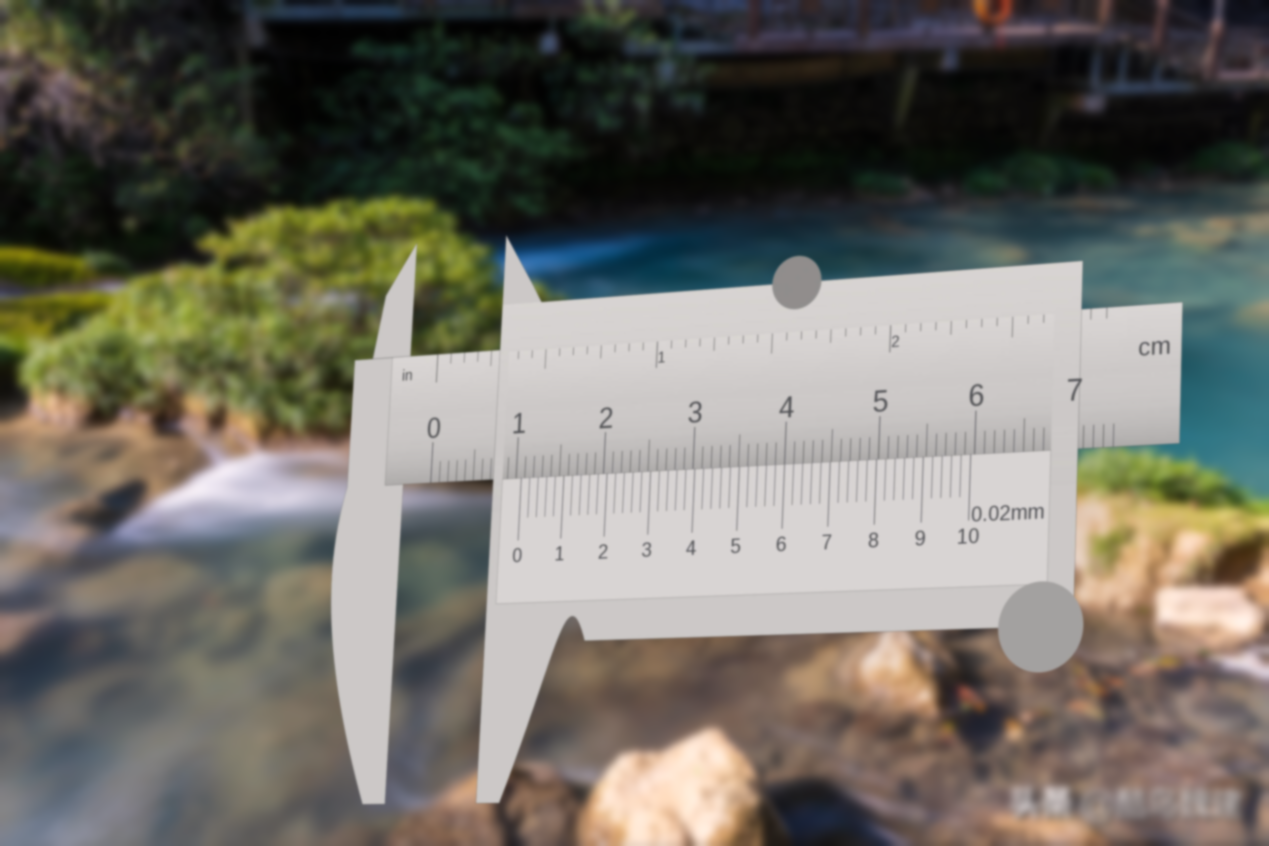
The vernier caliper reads 10.6 mm
